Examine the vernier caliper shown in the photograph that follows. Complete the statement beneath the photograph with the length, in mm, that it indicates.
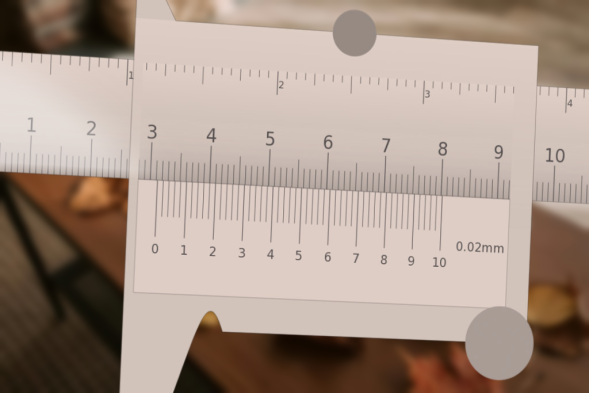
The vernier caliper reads 31.2 mm
